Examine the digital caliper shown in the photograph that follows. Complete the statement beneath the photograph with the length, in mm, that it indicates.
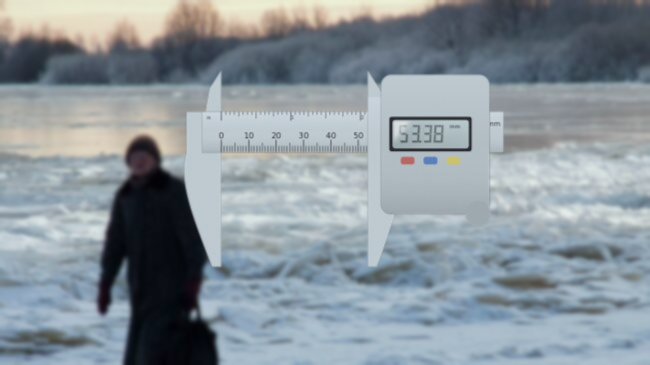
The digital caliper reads 53.38 mm
